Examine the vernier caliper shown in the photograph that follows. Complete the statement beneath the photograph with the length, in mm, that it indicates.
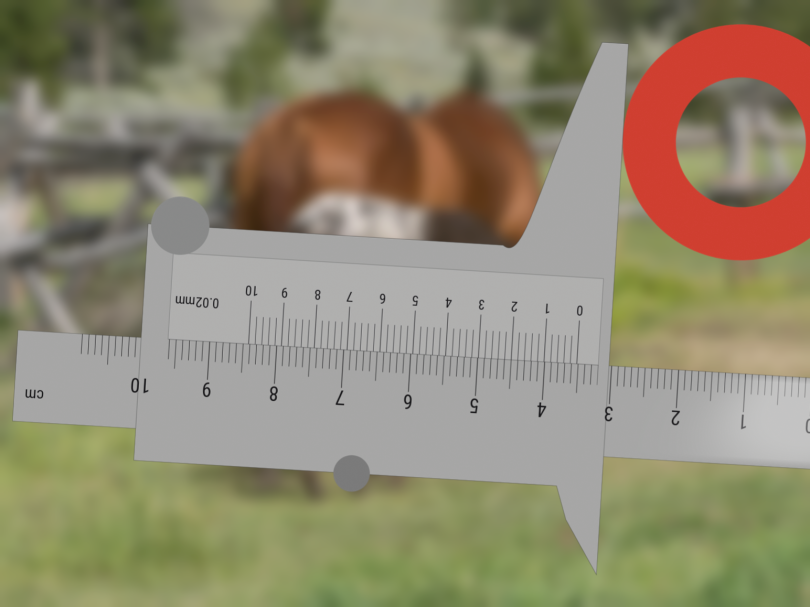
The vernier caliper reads 35.2 mm
